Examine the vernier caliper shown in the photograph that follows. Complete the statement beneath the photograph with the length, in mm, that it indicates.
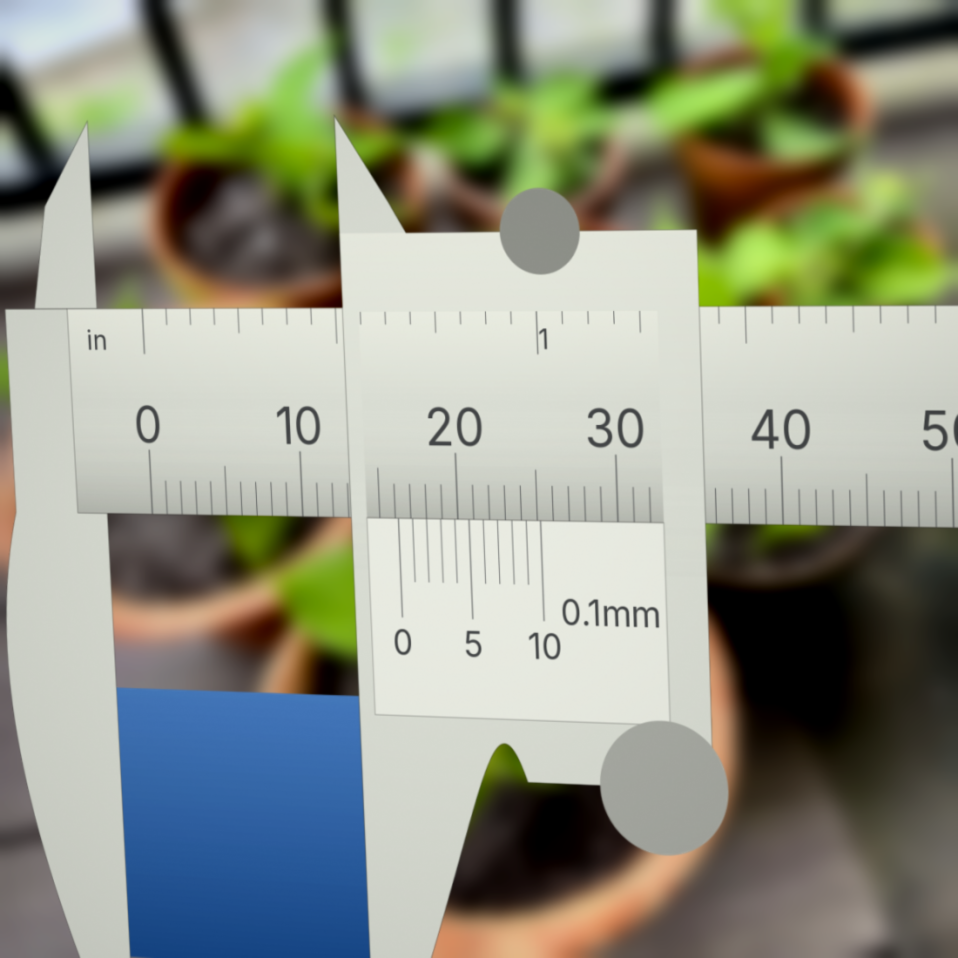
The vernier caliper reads 16.2 mm
